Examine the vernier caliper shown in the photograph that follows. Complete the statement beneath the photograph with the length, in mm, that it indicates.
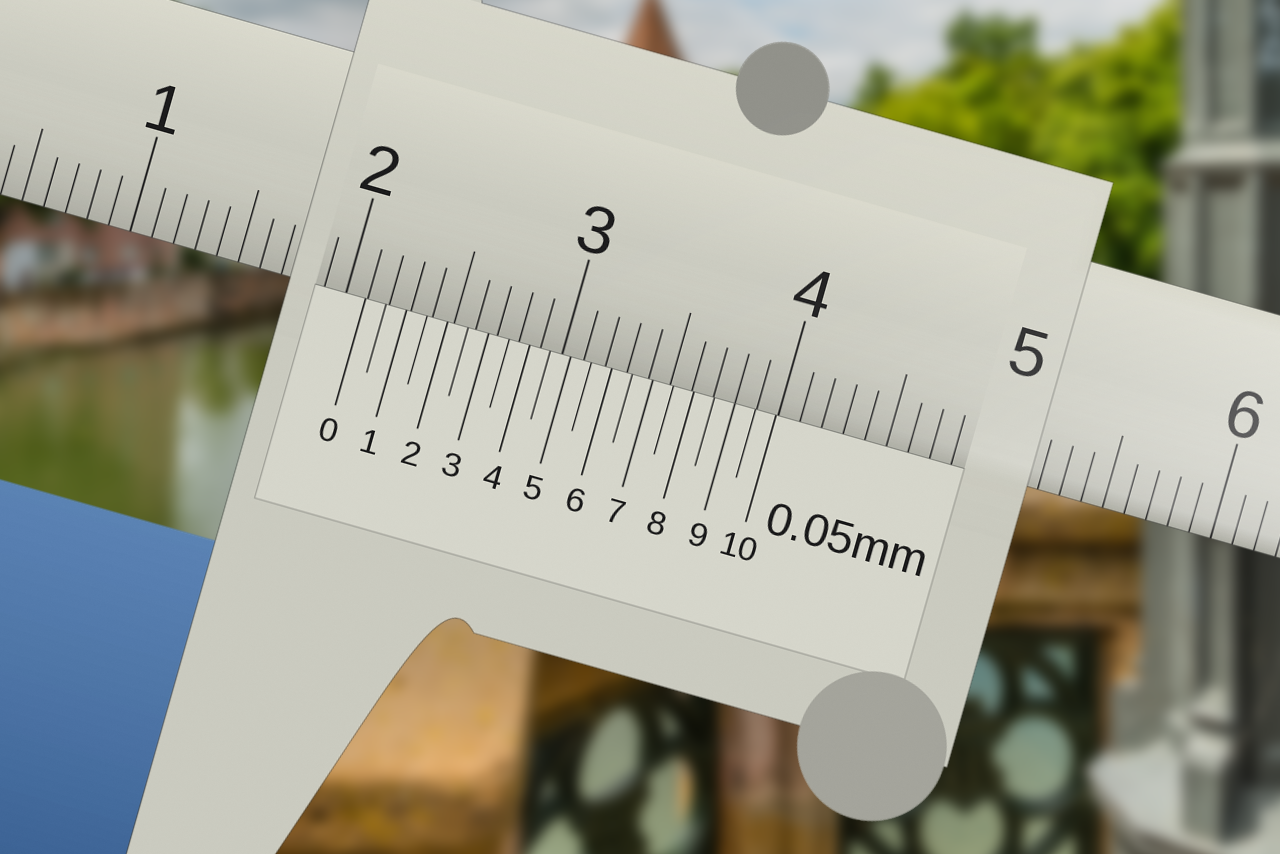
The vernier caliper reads 20.9 mm
